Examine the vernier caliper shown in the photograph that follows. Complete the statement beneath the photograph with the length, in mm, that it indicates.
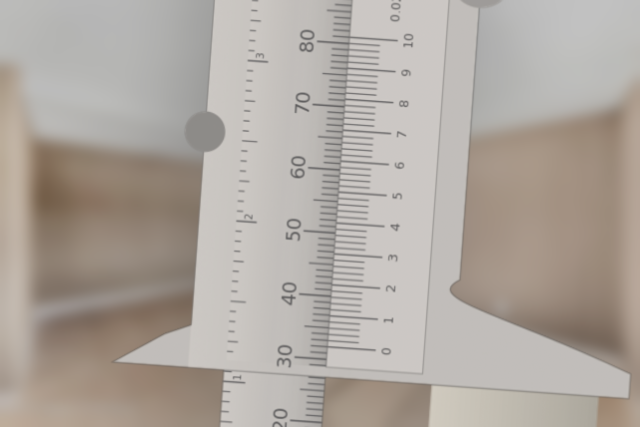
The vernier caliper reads 32.0 mm
